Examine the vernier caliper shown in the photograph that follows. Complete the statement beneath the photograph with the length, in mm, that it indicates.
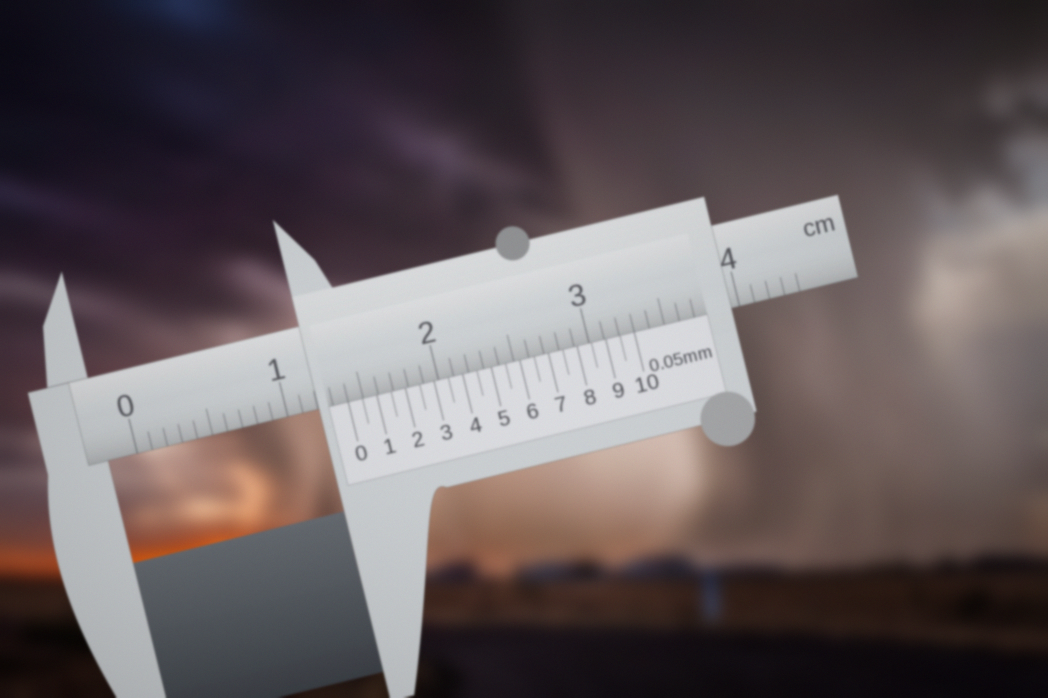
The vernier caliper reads 14.0 mm
